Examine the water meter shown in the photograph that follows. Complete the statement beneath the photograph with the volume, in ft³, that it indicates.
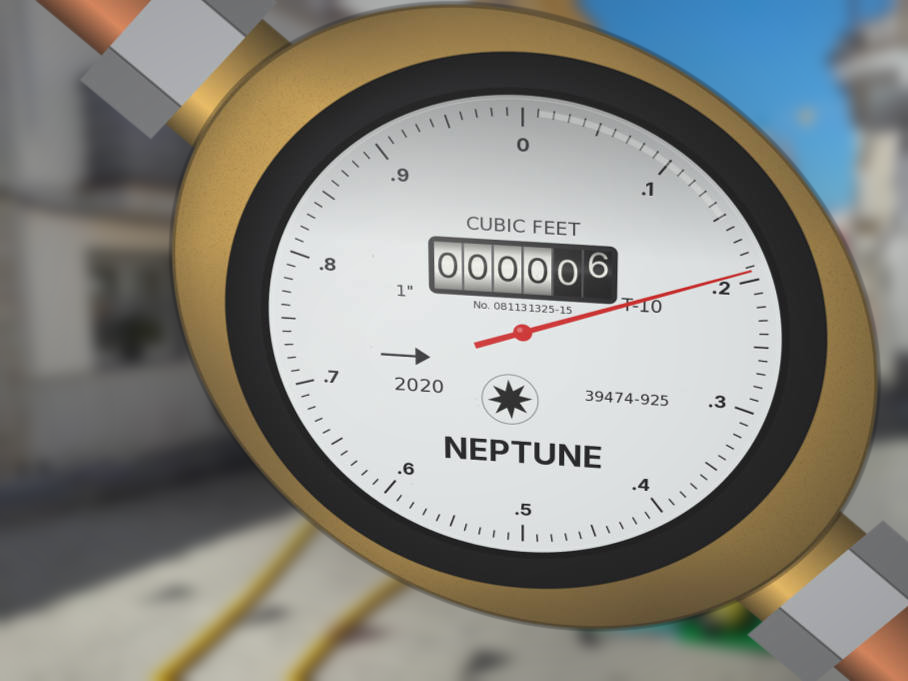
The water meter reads 6.19 ft³
